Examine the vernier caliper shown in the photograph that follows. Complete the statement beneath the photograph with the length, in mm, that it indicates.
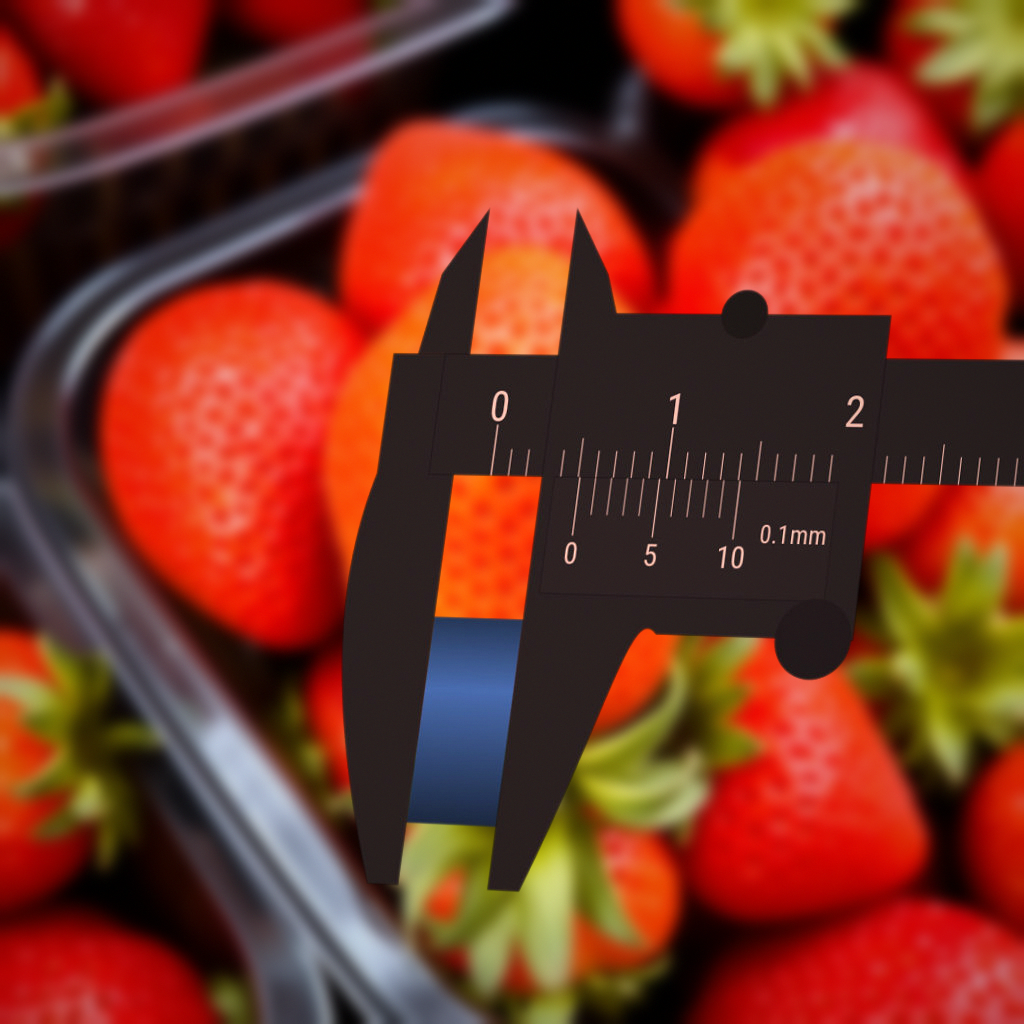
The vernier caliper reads 5.1 mm
